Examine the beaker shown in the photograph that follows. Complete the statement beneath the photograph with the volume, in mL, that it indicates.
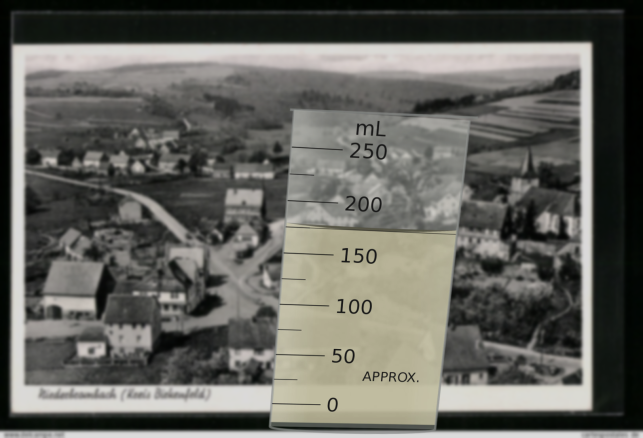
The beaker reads 175 mL
